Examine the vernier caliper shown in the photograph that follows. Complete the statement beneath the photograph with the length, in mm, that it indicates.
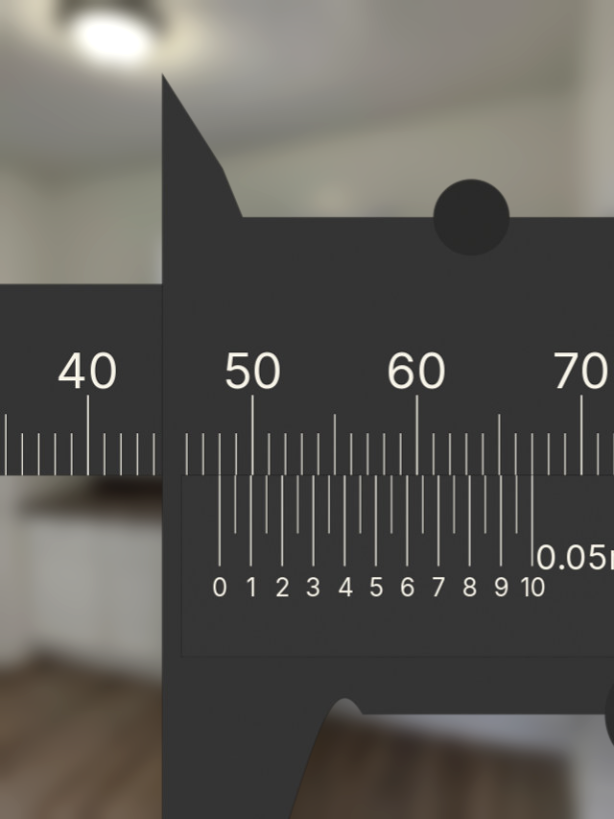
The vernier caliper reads 48.0 mm
